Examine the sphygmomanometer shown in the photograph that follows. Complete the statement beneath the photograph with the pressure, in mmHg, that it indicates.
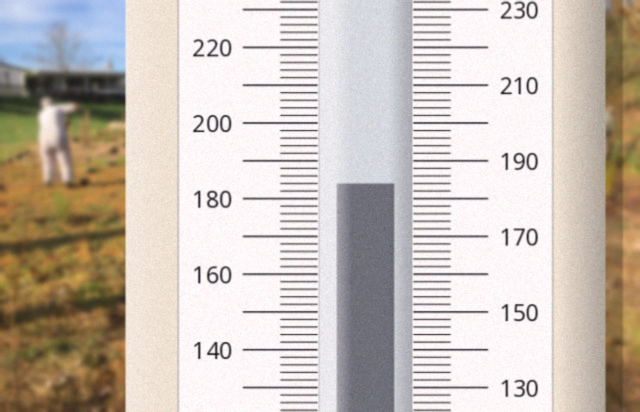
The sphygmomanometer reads 184 mmHg
